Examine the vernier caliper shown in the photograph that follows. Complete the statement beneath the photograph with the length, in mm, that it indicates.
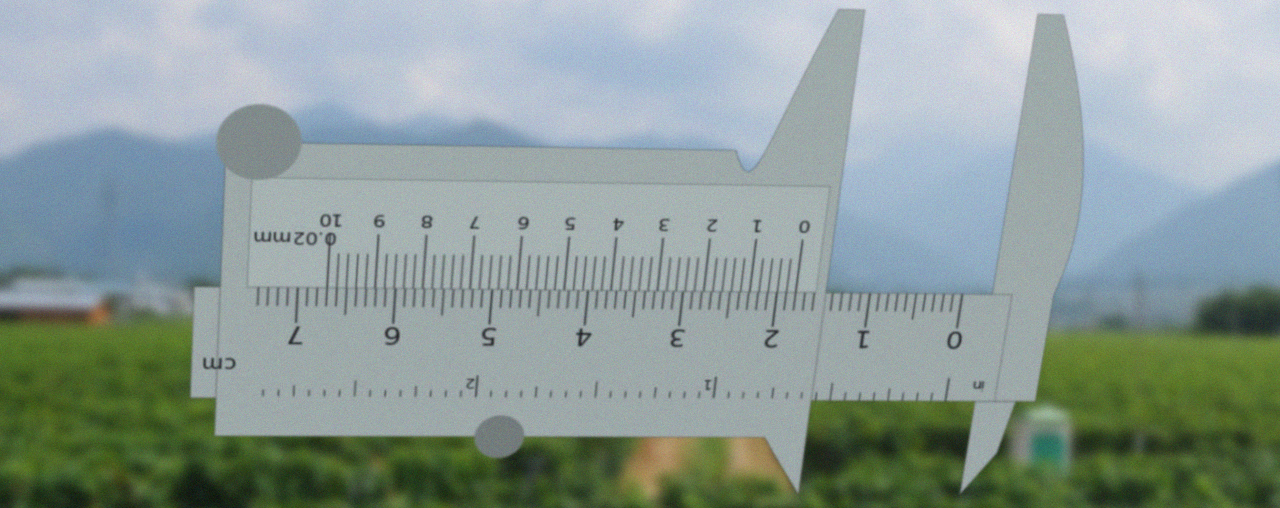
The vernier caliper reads 18.0 mm
